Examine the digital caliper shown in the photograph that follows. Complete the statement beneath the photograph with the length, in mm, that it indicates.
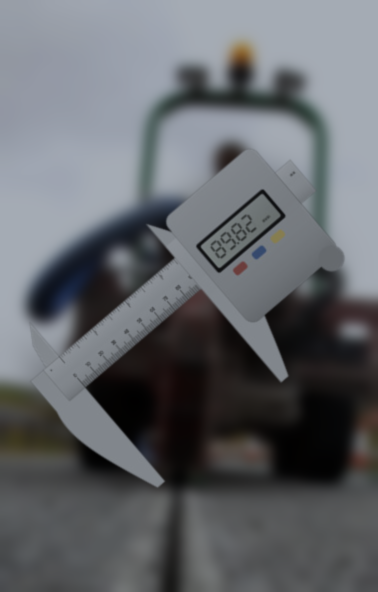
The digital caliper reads 89.82 mm
